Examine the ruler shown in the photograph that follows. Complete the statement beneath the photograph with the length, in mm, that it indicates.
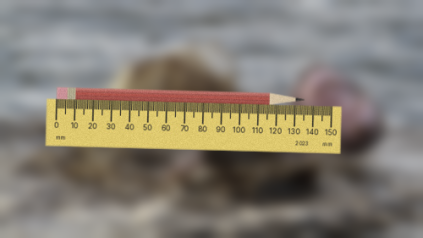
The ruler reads 135 mm
